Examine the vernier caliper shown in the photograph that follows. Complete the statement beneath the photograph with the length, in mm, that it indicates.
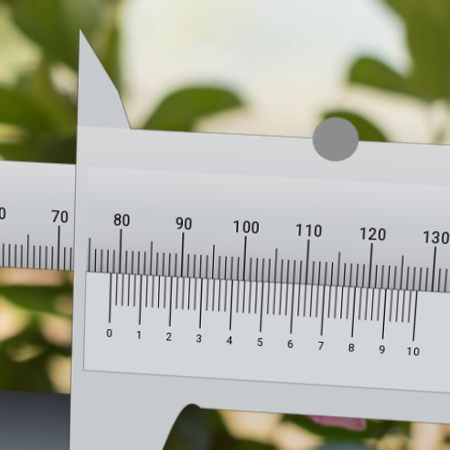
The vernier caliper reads 78.6 mm
